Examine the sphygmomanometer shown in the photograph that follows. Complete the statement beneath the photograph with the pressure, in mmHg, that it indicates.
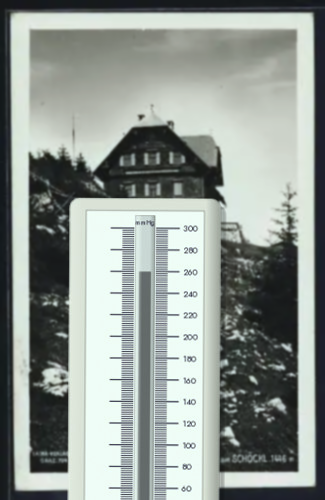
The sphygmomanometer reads 260 mmHg
